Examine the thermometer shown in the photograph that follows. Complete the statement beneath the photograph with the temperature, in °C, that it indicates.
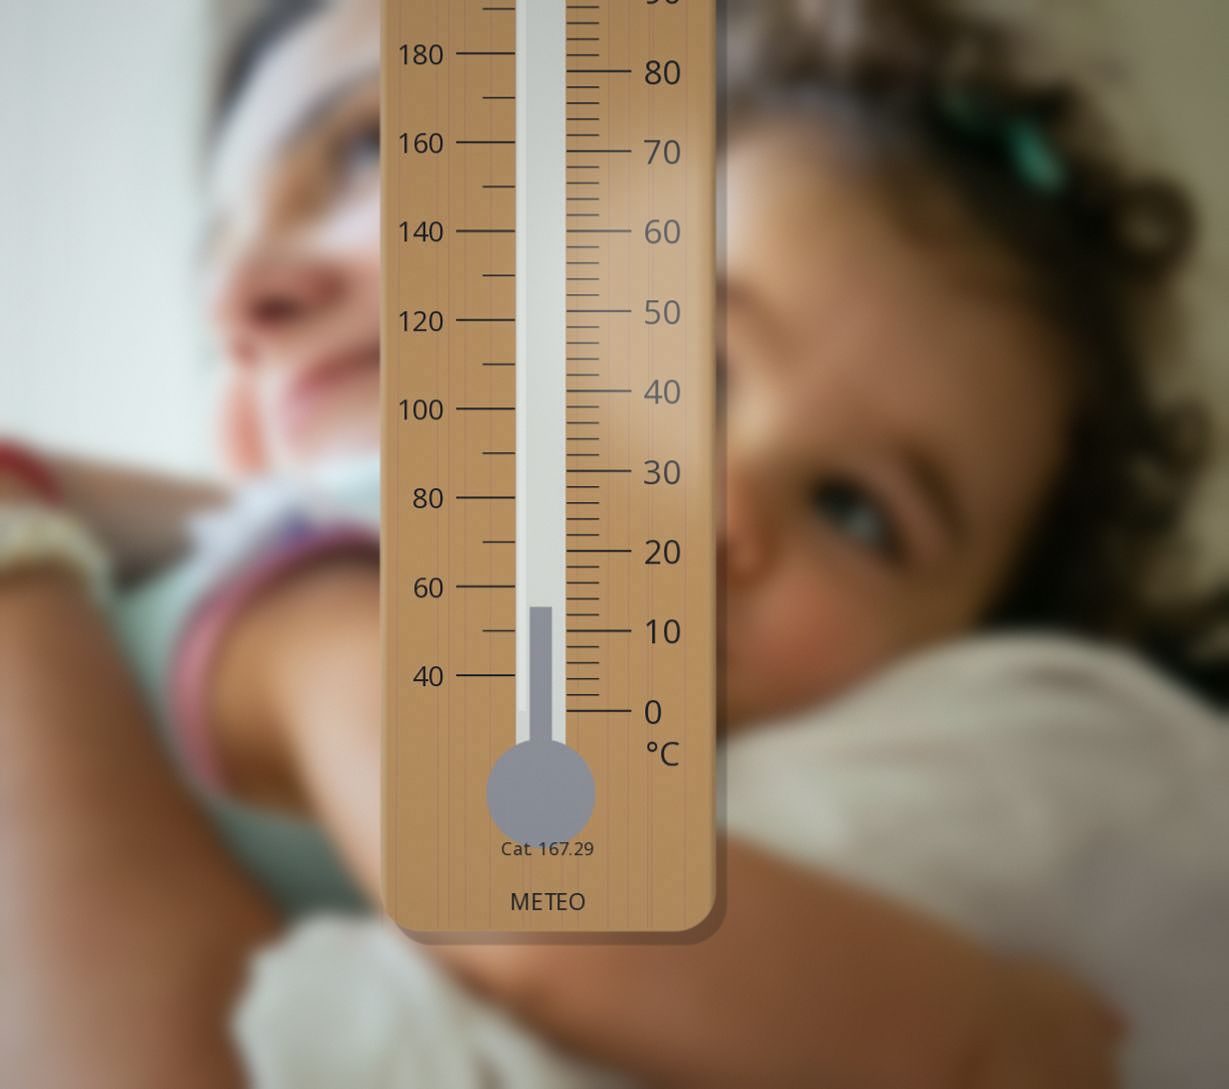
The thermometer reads 13 °C
